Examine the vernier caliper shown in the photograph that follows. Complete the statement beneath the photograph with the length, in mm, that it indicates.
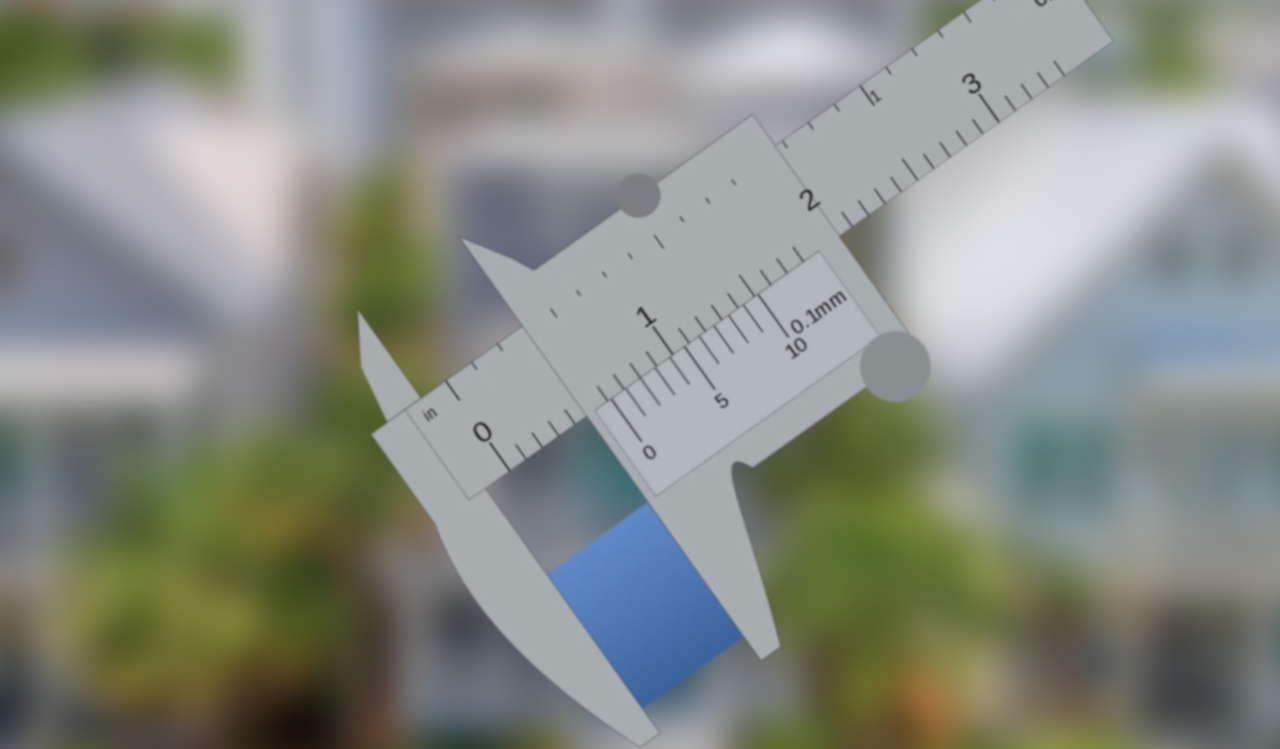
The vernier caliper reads 6.2 mm
